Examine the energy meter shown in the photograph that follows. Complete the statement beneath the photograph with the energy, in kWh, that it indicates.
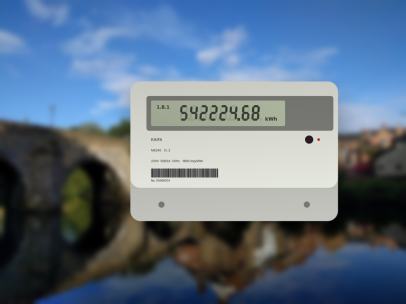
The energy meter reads 542224.68 kWh
